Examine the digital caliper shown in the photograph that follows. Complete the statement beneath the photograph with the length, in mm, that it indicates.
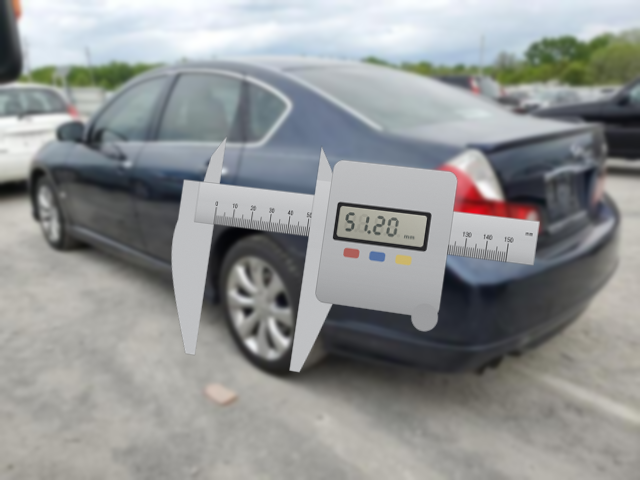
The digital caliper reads 51.20 mm
